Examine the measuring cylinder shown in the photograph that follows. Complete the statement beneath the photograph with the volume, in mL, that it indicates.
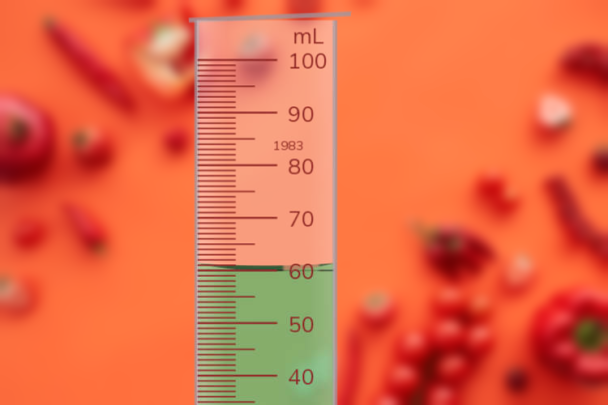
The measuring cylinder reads 60 mL
